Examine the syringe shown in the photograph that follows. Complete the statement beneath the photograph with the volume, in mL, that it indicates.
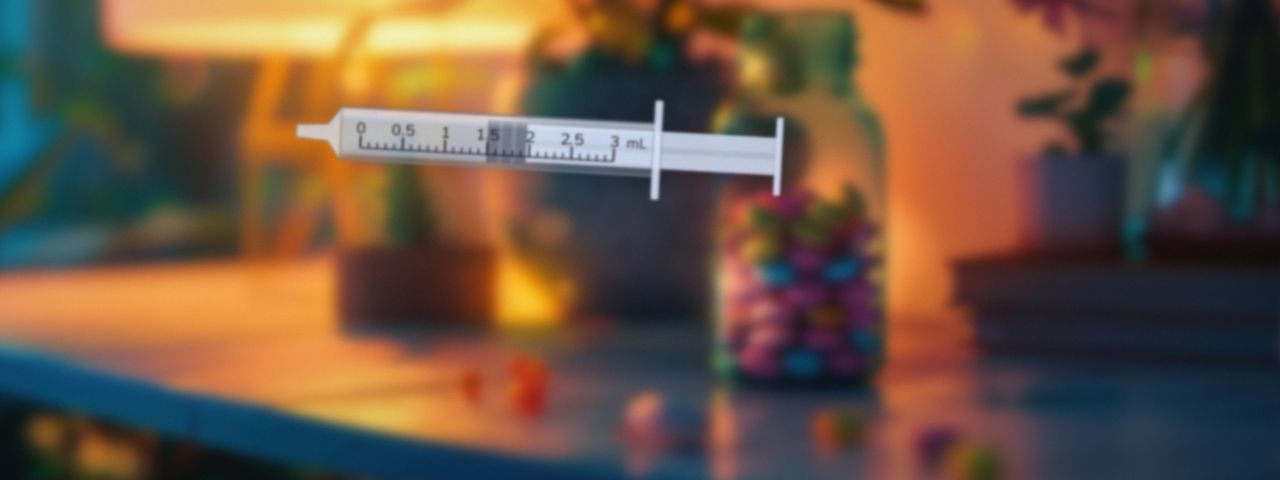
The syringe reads 1.5 mL
